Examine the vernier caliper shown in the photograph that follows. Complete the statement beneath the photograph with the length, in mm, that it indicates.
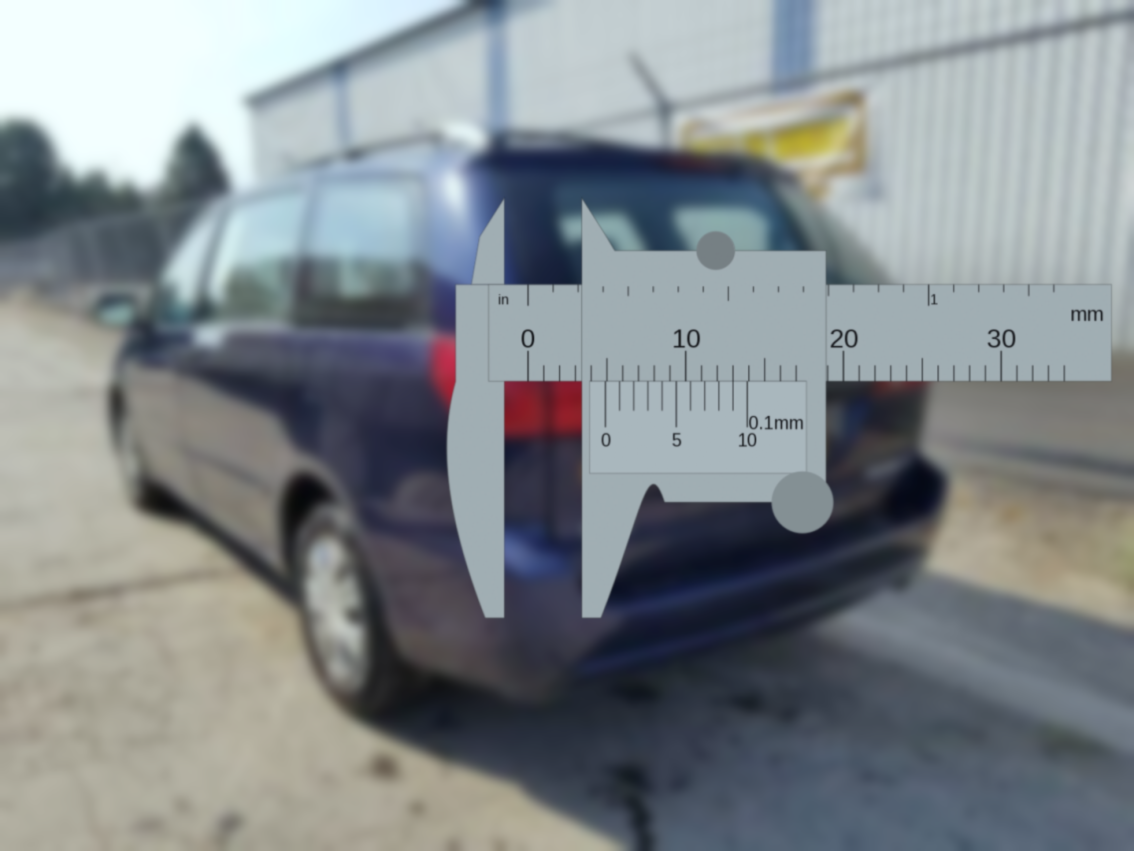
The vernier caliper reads 4.9 mm
